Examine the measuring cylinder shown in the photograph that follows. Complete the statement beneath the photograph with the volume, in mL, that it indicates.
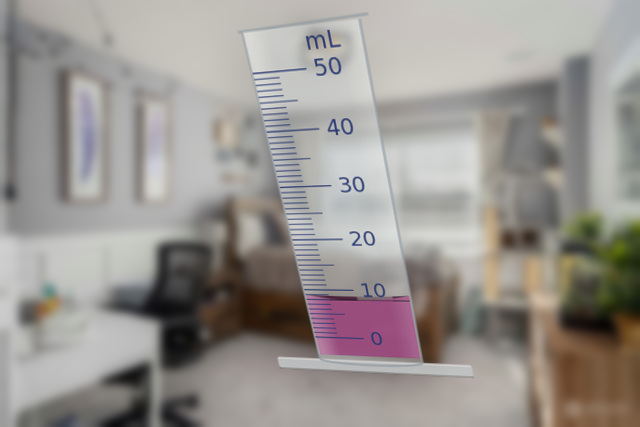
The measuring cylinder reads 8 mL
